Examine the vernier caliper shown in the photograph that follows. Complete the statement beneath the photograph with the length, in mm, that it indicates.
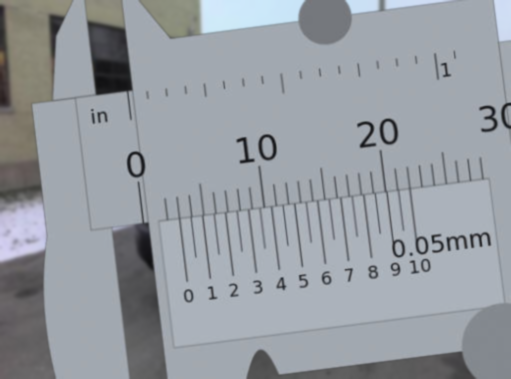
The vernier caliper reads 3.0 mm
